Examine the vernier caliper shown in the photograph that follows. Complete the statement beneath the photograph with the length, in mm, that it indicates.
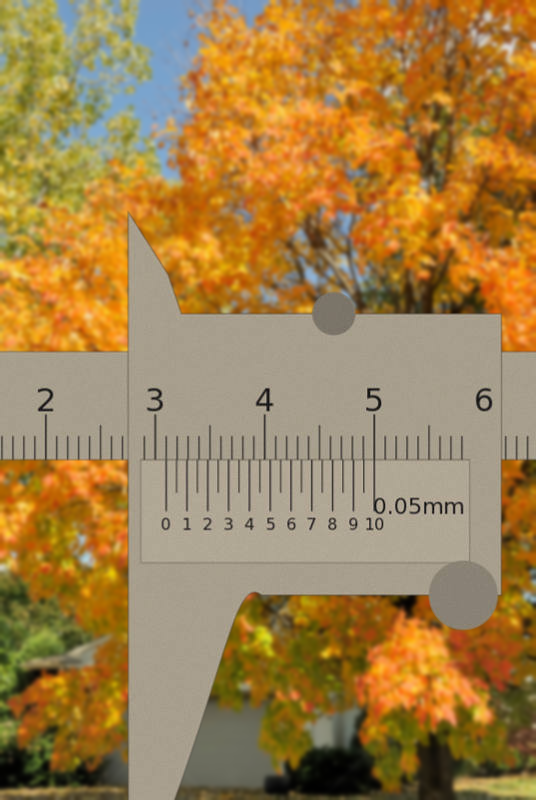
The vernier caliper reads 31.0 mm
